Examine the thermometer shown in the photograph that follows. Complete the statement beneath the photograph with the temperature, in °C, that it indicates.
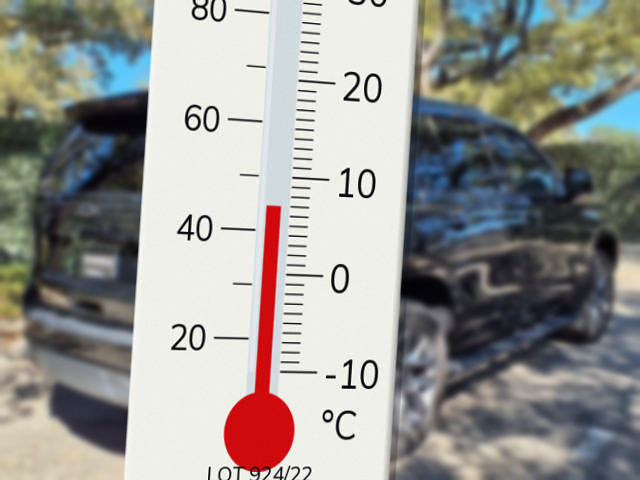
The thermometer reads 7 °C
